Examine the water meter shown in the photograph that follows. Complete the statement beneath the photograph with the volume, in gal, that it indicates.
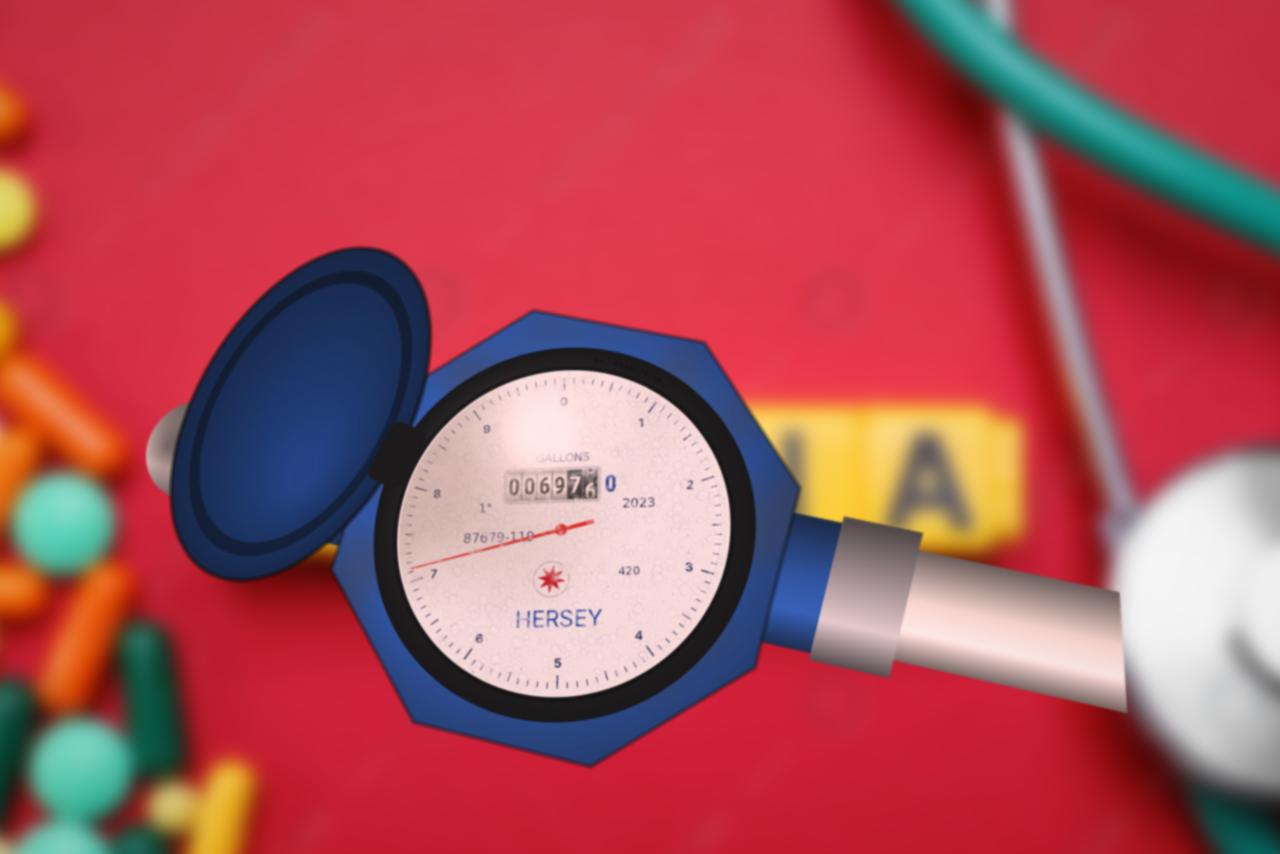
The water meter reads 69757.1 gal
